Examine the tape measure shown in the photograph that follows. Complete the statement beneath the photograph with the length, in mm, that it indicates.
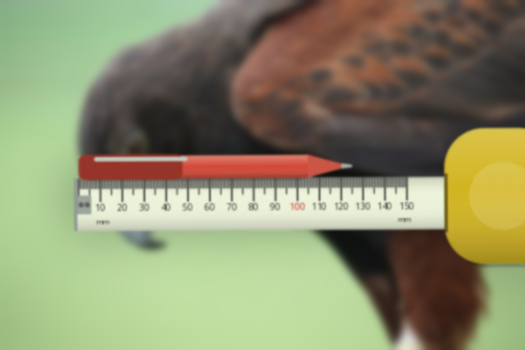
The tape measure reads 125 mm
